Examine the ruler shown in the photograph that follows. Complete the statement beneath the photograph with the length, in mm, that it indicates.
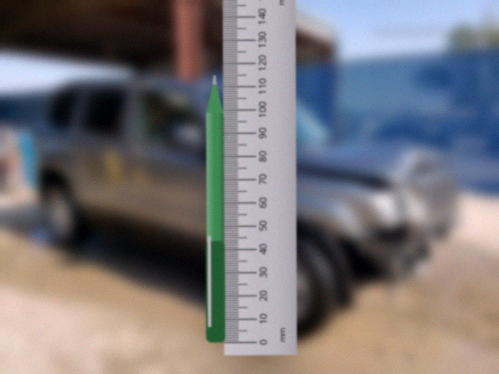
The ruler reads 115 mm
